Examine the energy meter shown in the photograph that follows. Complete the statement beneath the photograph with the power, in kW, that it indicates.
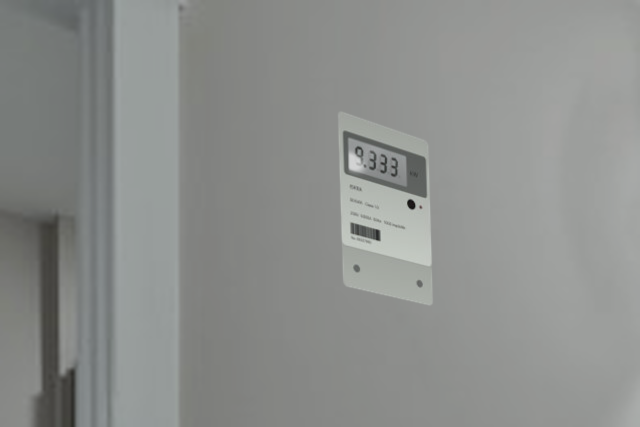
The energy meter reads 9.333 kW
